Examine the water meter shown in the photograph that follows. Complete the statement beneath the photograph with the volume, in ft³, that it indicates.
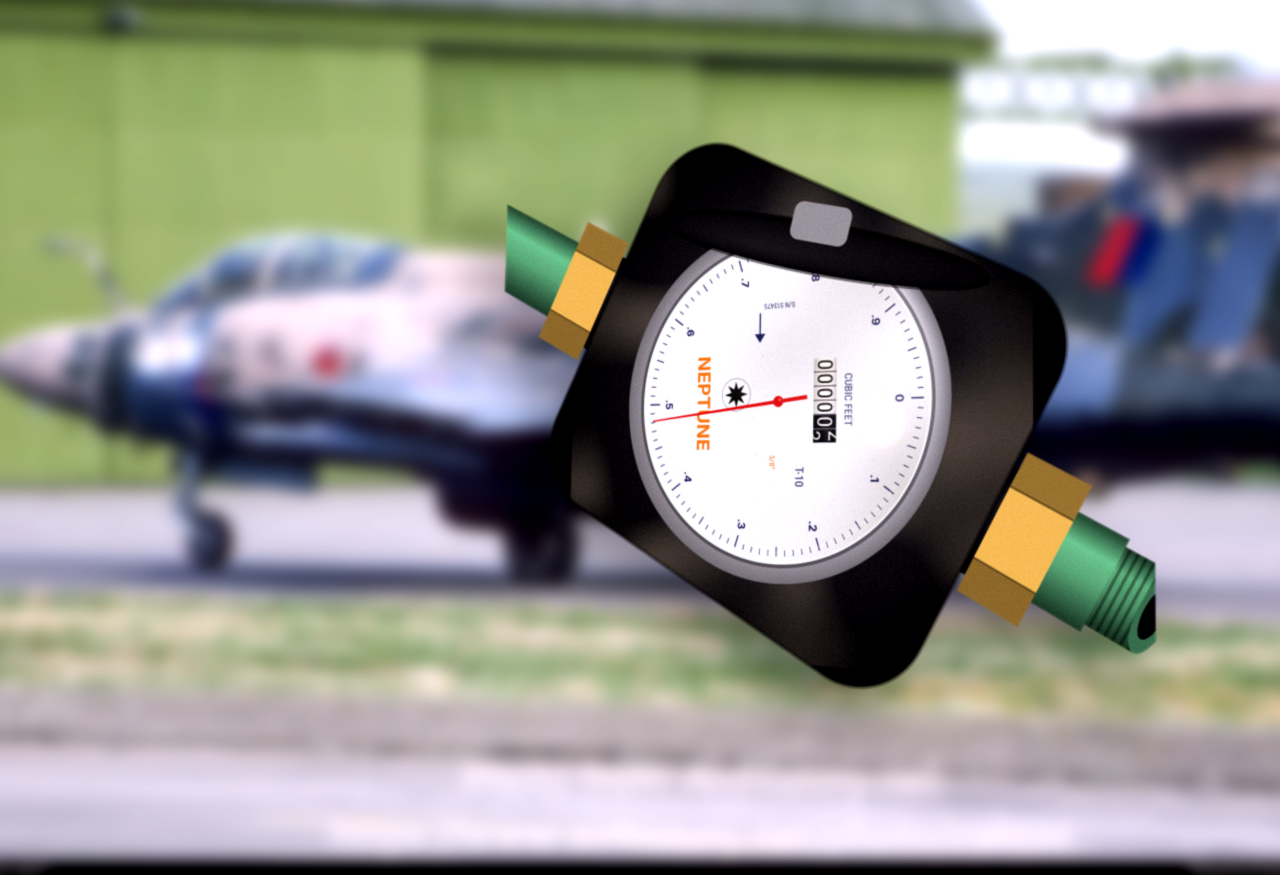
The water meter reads 2.48 ft³
